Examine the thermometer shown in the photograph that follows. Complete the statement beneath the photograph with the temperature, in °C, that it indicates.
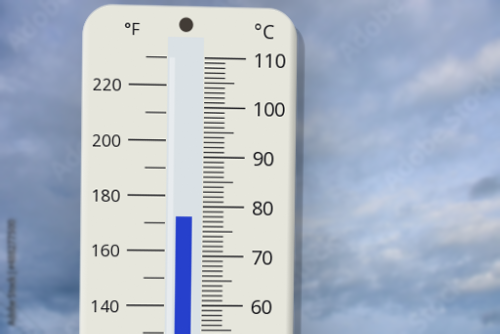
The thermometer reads 78 °C
